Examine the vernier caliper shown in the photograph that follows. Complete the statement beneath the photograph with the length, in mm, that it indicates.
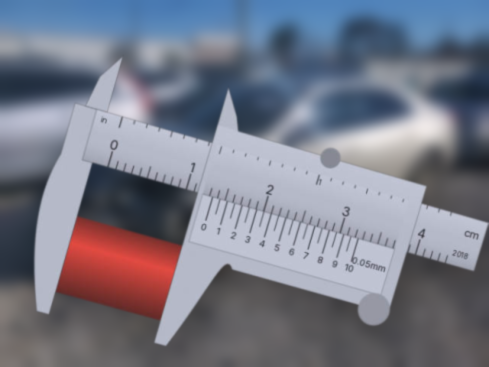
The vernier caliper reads 13.4 mm
